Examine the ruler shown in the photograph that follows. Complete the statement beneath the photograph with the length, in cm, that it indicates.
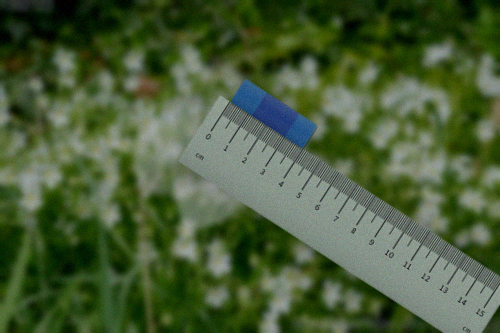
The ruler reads 4 cm
